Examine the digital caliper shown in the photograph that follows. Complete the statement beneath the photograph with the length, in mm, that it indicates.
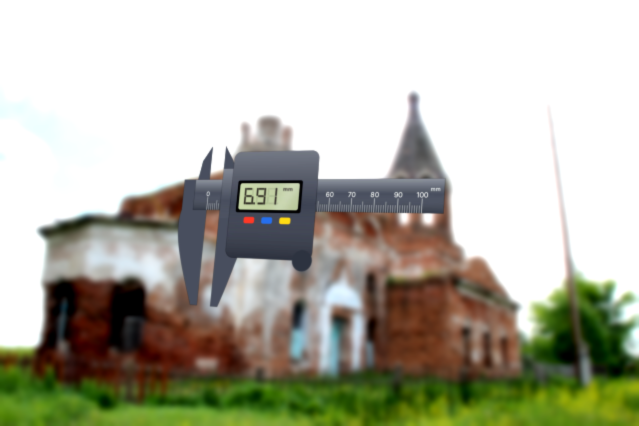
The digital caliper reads 6.91 mm
